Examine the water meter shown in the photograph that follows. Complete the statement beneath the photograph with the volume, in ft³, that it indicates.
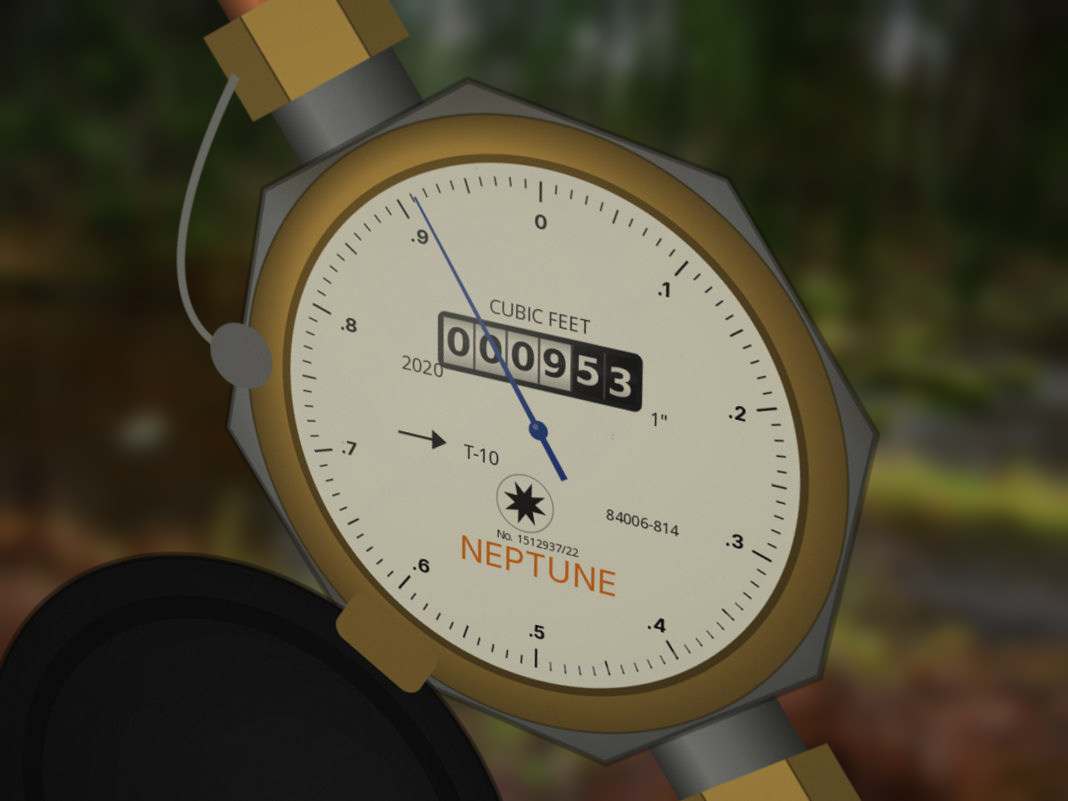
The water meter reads 952.91 ft³
